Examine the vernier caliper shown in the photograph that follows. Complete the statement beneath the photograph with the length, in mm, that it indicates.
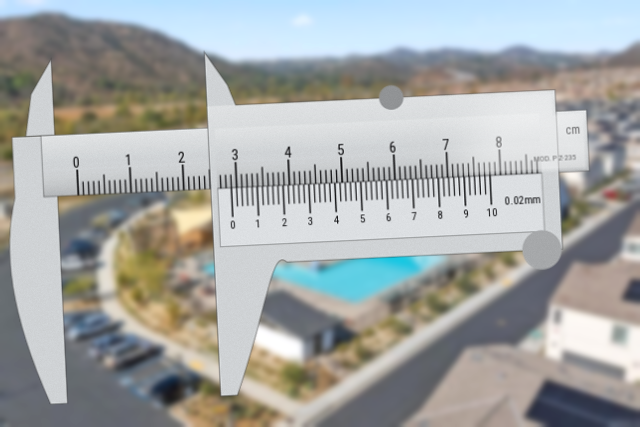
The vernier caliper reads 29.0 mm
